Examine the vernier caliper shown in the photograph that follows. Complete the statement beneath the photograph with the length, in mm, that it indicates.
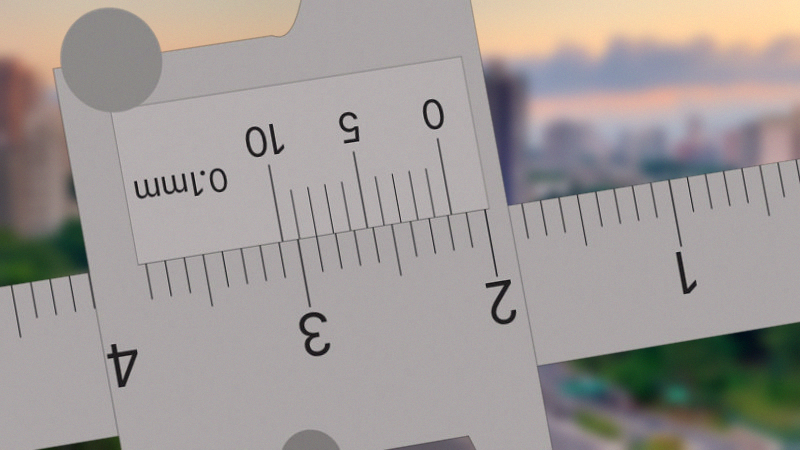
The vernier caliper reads 21.8 mm
